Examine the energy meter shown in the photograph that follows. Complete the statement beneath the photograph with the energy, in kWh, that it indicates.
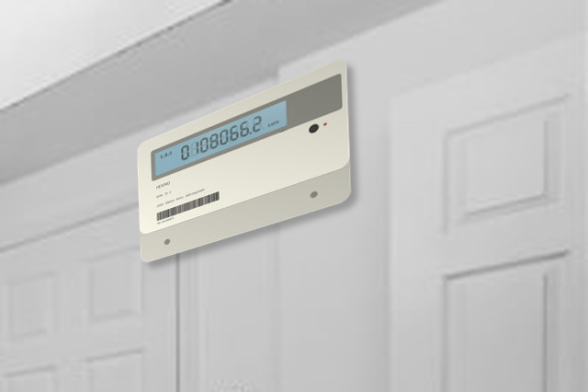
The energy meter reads 108066.2 kWh
